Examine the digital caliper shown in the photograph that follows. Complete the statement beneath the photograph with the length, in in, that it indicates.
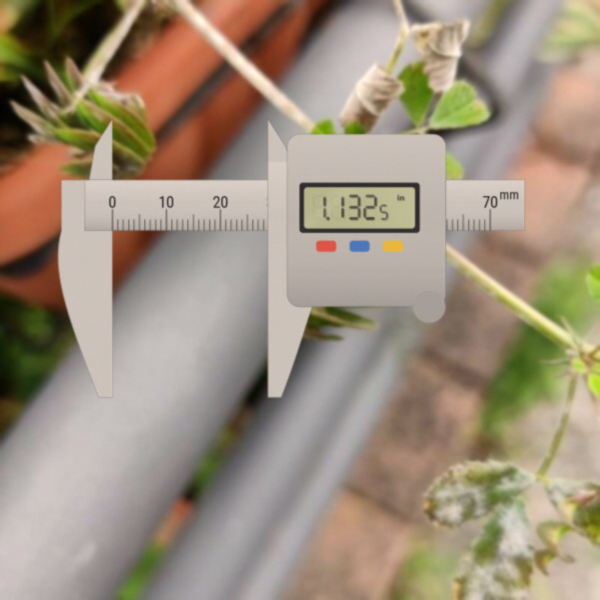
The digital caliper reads 1.1325 in
